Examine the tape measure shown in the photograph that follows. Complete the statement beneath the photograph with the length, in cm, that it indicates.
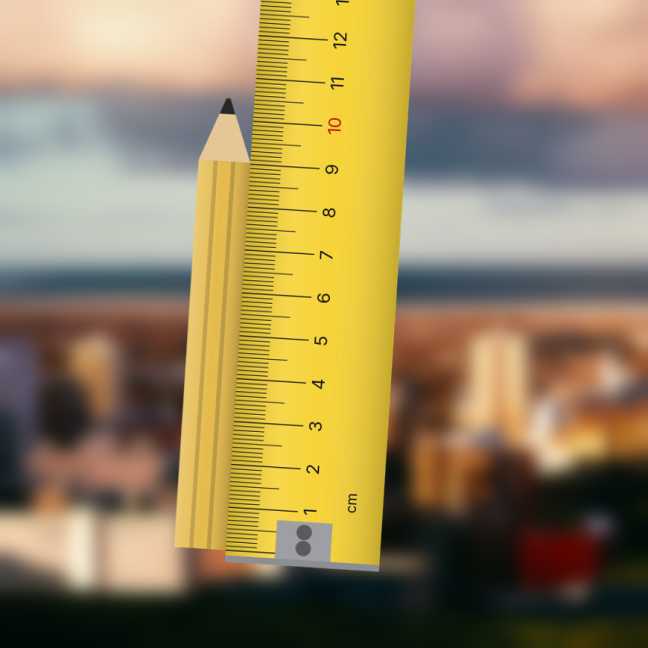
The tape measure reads 10.5 cm
